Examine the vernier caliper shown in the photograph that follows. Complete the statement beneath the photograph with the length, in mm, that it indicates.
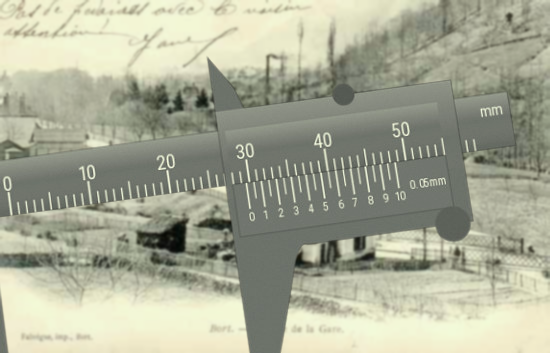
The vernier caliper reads 29.6 mm
